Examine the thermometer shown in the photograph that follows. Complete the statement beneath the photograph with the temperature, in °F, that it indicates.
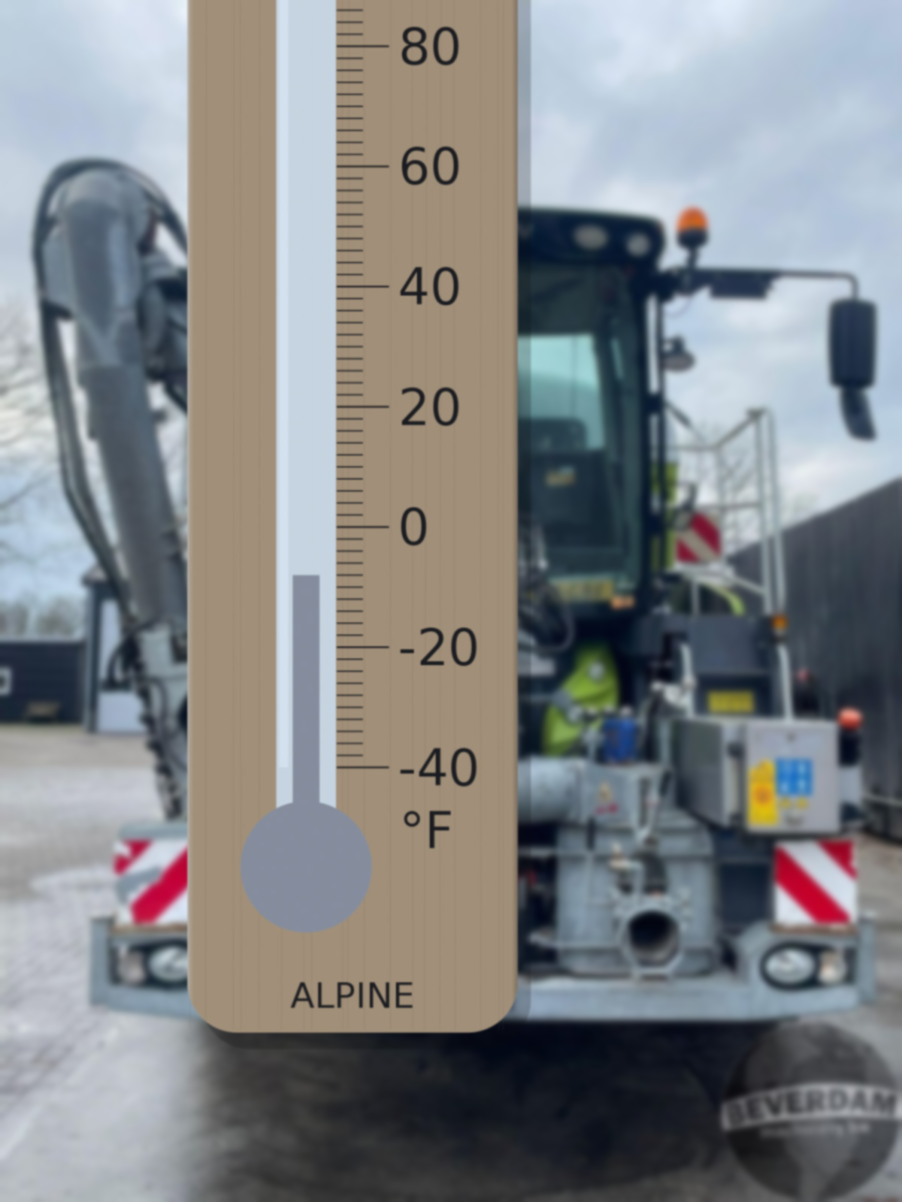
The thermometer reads -8 °F
